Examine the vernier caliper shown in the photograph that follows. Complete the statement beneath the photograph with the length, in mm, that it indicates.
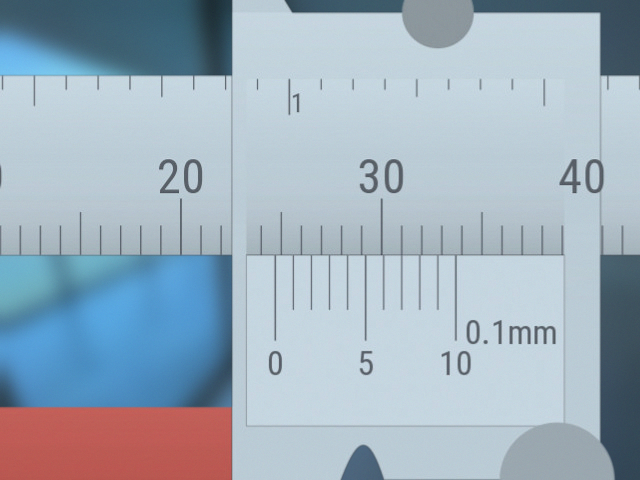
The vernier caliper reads 24.7 mm
